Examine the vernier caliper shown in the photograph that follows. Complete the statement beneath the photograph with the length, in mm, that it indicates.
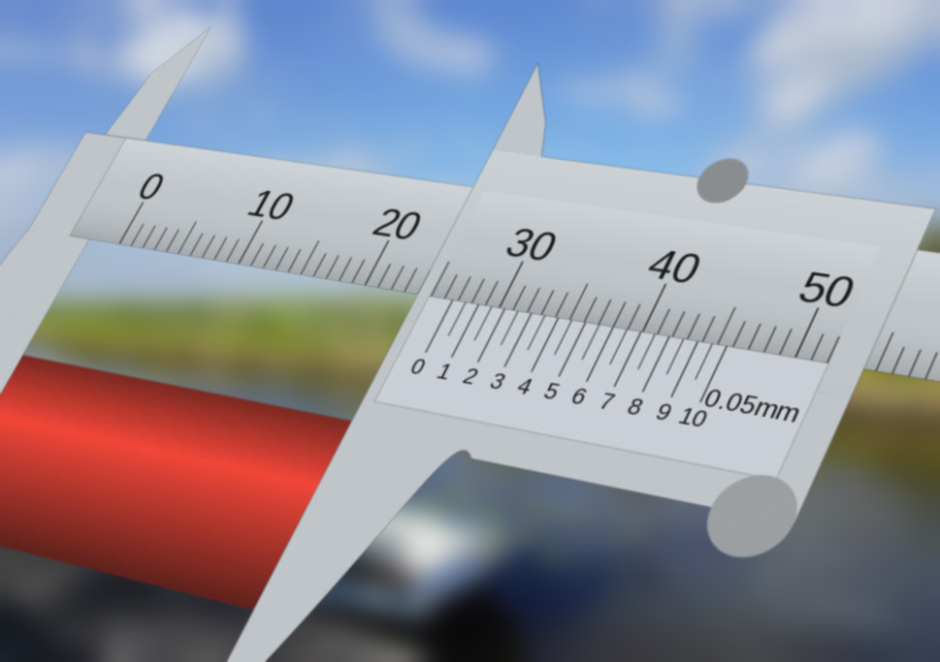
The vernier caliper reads 26.6 mm
